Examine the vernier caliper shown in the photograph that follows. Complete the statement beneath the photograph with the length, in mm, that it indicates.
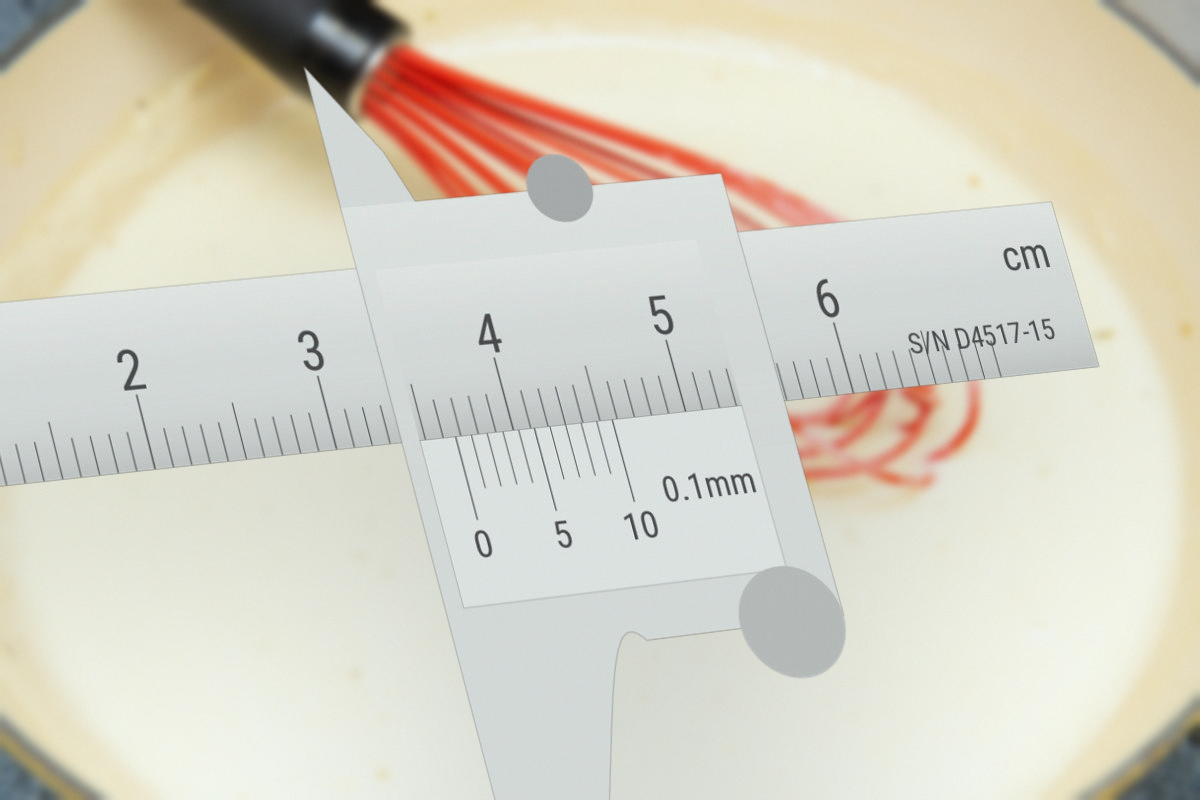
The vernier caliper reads 36.7 mm
